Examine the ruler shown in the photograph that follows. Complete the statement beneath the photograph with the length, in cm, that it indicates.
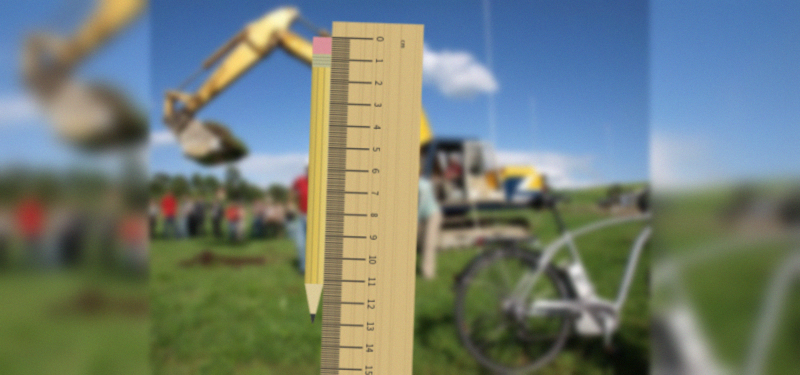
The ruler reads 13 cm
